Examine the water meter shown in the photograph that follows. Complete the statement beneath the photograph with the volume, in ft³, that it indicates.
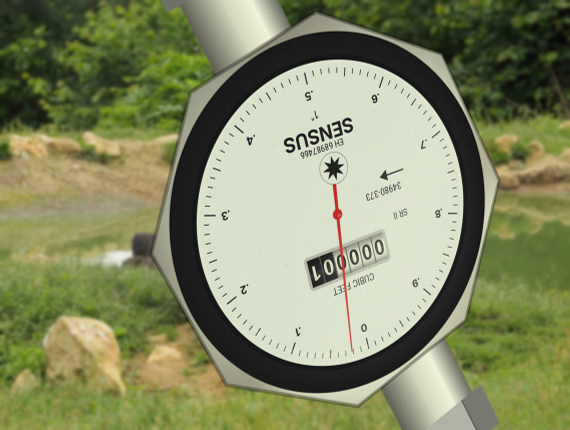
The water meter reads 1.02 ft³
